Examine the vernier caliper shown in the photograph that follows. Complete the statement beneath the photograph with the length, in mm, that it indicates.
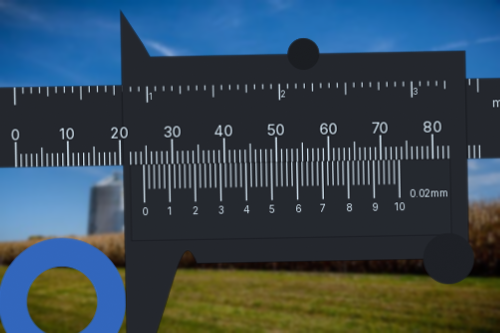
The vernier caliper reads 24.5 mm
